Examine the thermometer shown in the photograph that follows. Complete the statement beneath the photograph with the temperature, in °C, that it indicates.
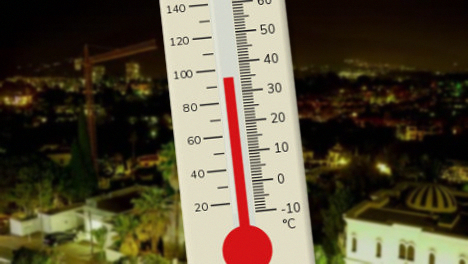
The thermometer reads 35 °C
